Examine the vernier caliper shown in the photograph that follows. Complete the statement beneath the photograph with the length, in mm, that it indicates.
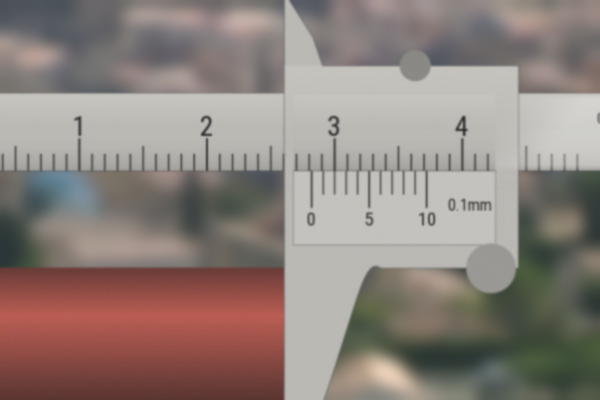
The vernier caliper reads 28.2 mm
